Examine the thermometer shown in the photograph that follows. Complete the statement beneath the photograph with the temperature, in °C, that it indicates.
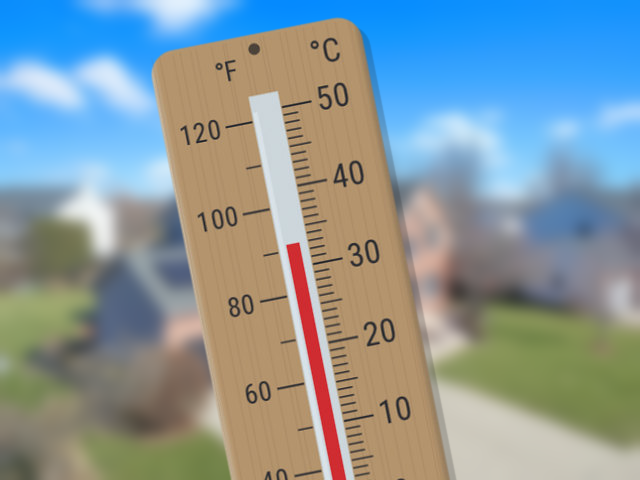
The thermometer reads 33 °C
